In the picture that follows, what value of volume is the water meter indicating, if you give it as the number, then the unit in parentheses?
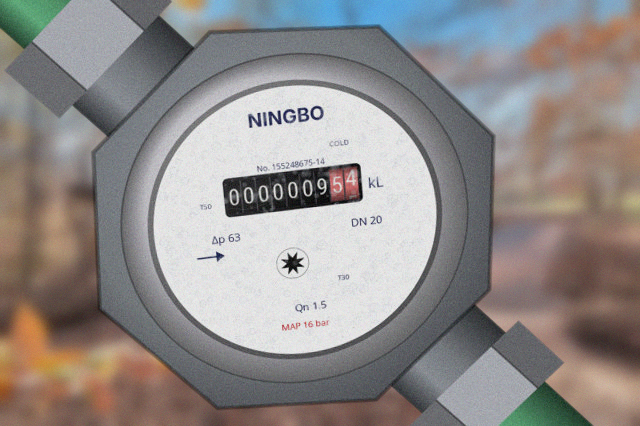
9.54 (kL)
